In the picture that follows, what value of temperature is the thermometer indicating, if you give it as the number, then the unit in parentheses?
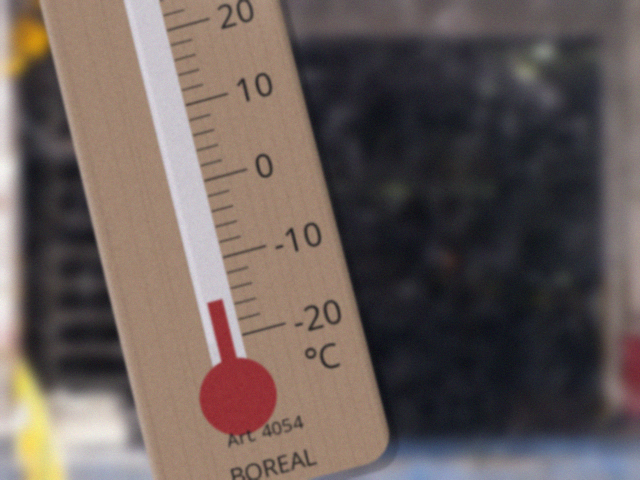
-15 (°C)
